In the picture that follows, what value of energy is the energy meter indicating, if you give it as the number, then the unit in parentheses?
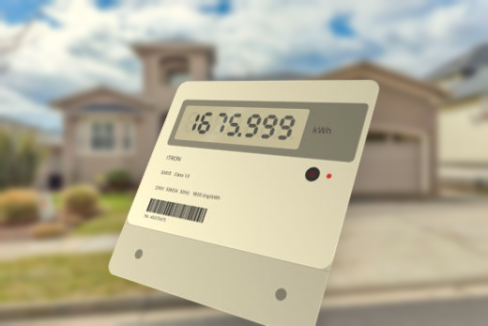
1675.999 (kWh)
